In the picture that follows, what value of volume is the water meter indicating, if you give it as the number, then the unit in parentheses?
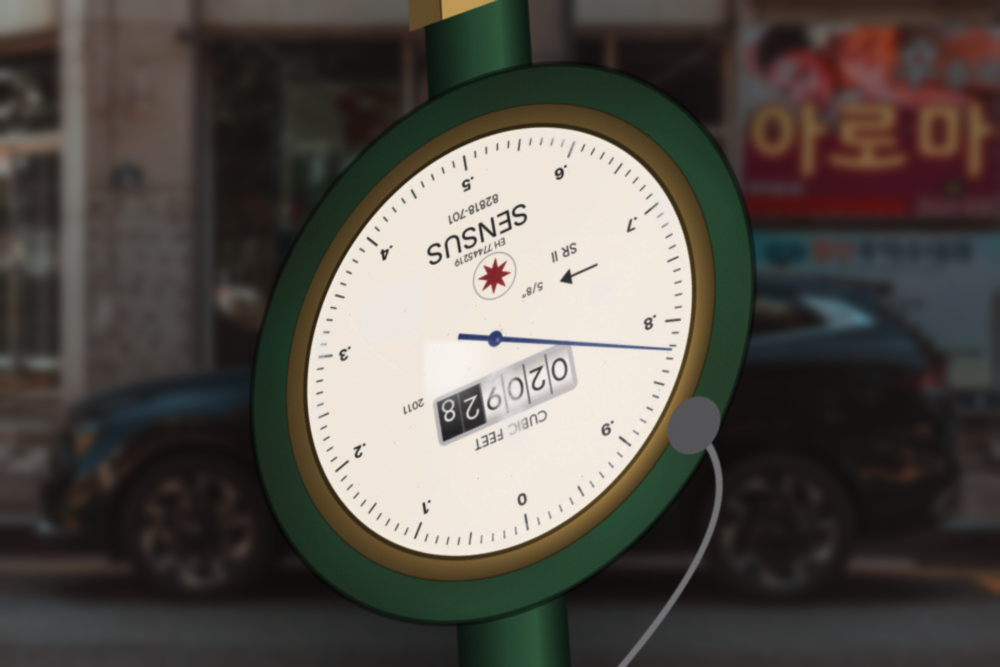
20927.82 (ft³)
